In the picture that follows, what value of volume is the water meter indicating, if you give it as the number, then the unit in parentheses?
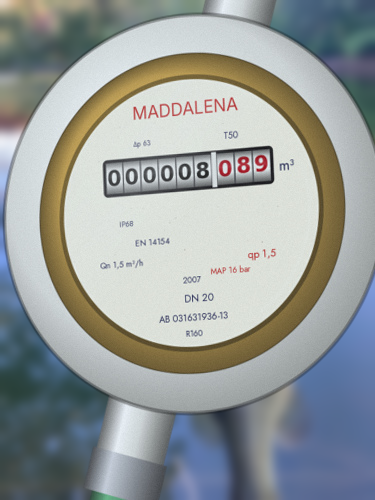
8.089 (m³)
